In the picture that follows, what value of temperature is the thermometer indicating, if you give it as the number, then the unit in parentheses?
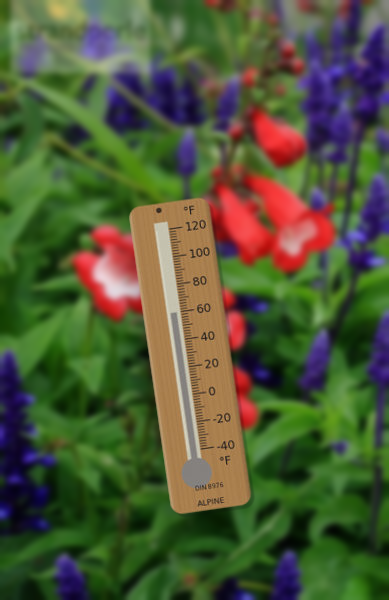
60 (°F)
